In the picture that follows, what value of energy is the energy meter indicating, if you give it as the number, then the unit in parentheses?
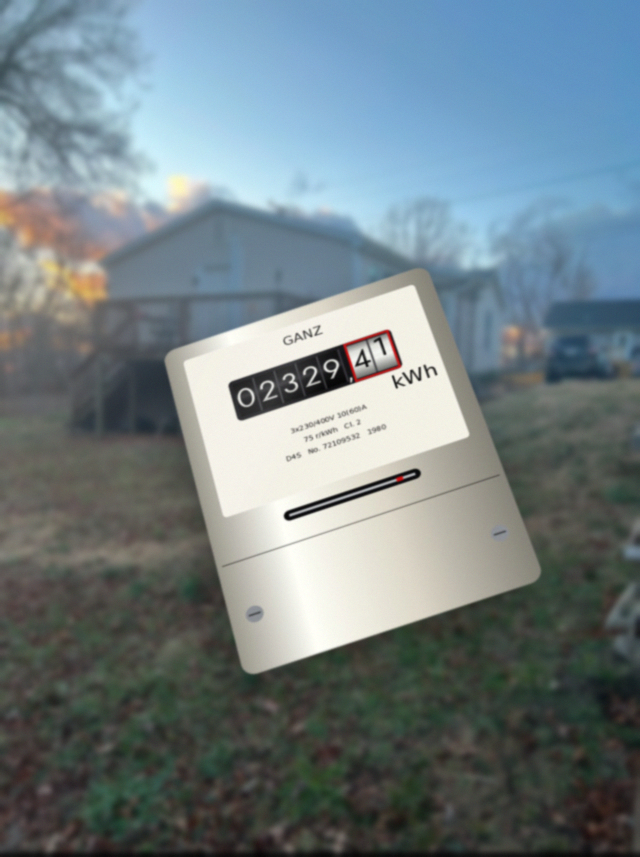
2329.41 (kWh)
